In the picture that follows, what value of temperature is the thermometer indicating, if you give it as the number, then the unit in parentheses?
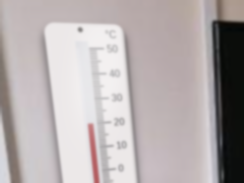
20 (°C)
